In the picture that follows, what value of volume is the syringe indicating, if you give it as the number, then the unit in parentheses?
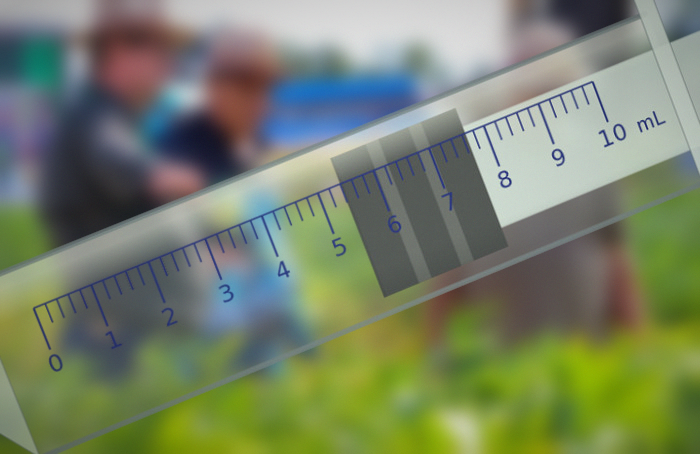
5.4 (mL)
